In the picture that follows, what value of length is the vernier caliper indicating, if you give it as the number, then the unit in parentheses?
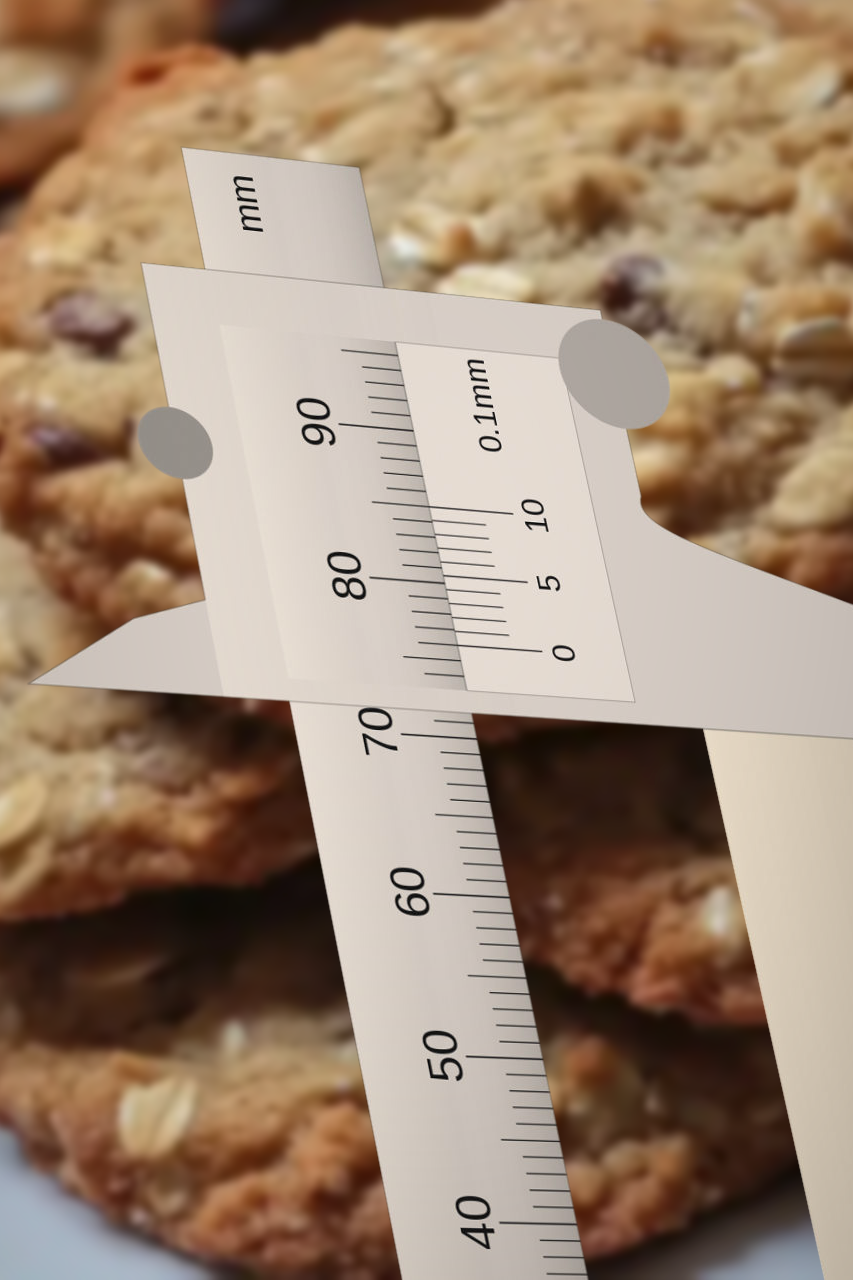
76.0 (mm)
